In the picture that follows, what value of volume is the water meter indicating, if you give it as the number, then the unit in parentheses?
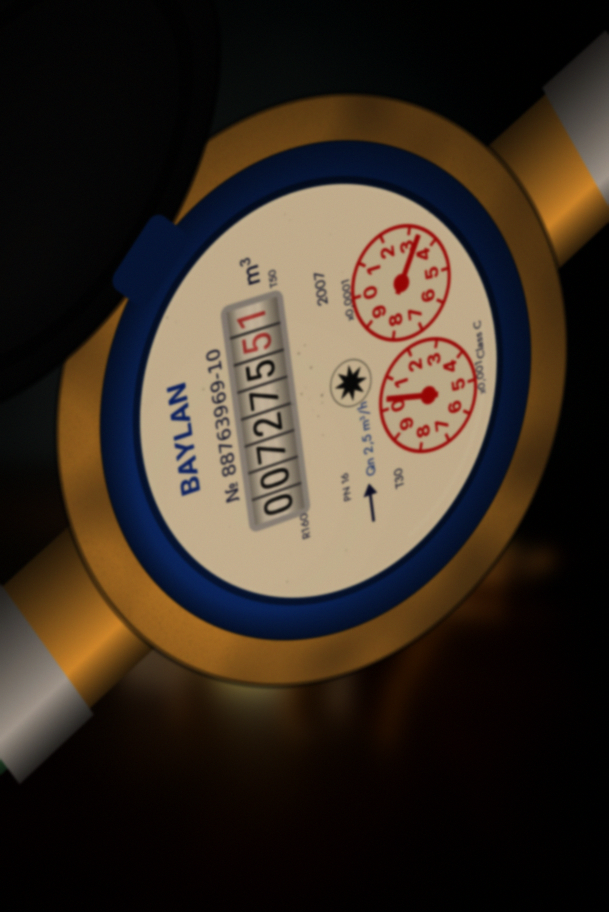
7275.5103 (m³)
